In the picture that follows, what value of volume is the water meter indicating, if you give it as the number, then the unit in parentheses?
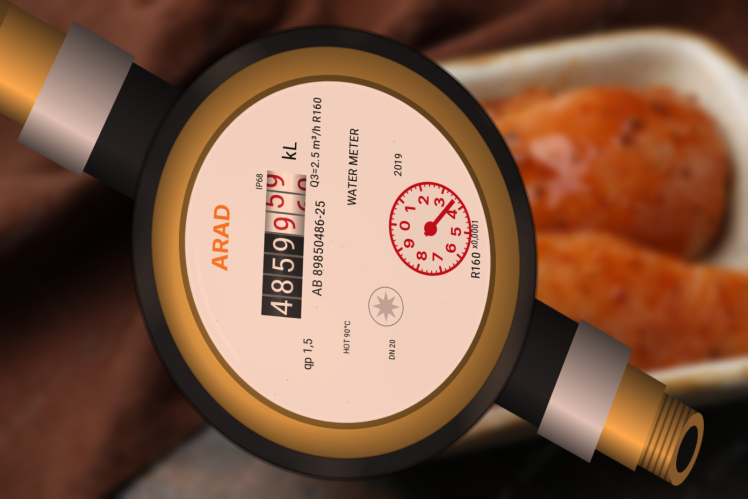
4859.9593 (kL)
